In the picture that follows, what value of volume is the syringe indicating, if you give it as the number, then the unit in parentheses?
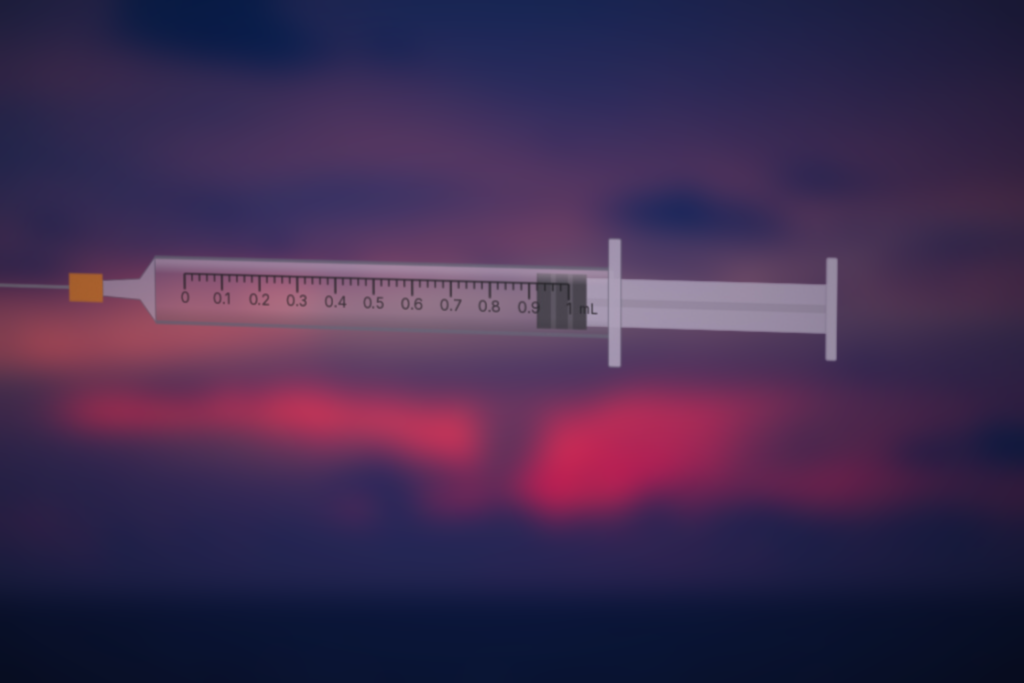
0.92 (mL)
